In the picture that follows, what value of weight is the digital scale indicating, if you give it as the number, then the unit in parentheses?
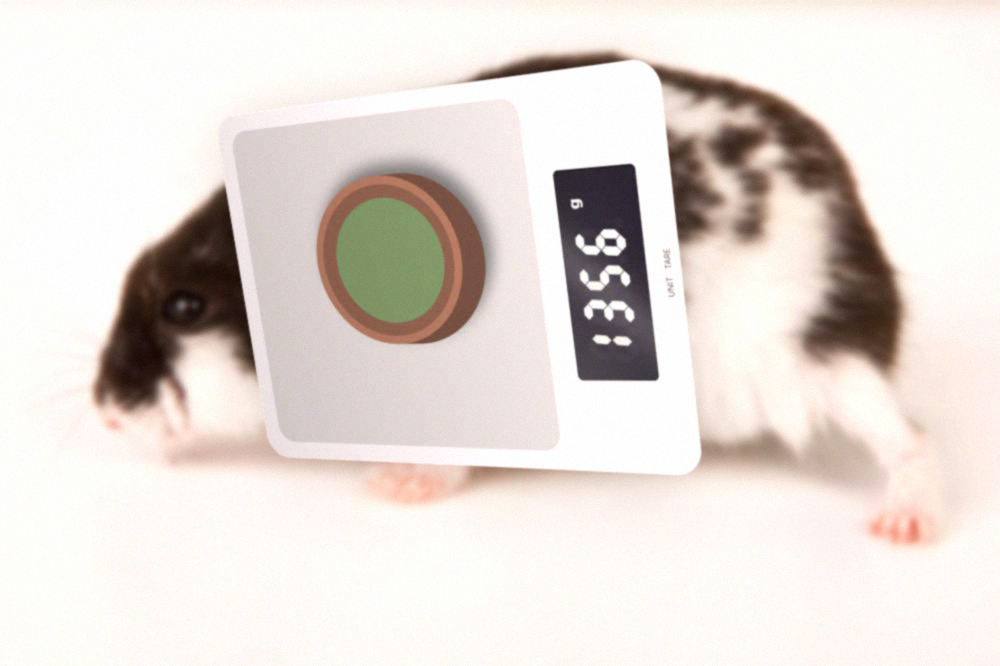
1356 (g)
